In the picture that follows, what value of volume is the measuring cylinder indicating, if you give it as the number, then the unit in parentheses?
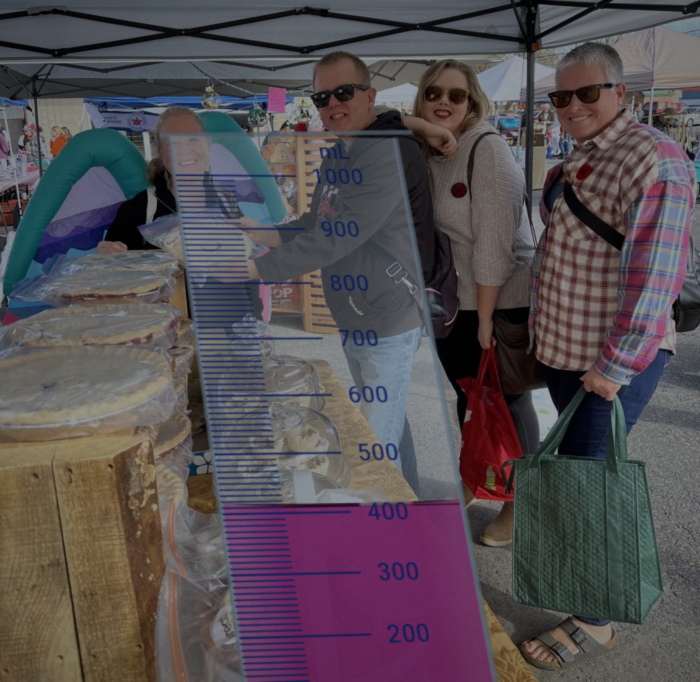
410 (mL)
